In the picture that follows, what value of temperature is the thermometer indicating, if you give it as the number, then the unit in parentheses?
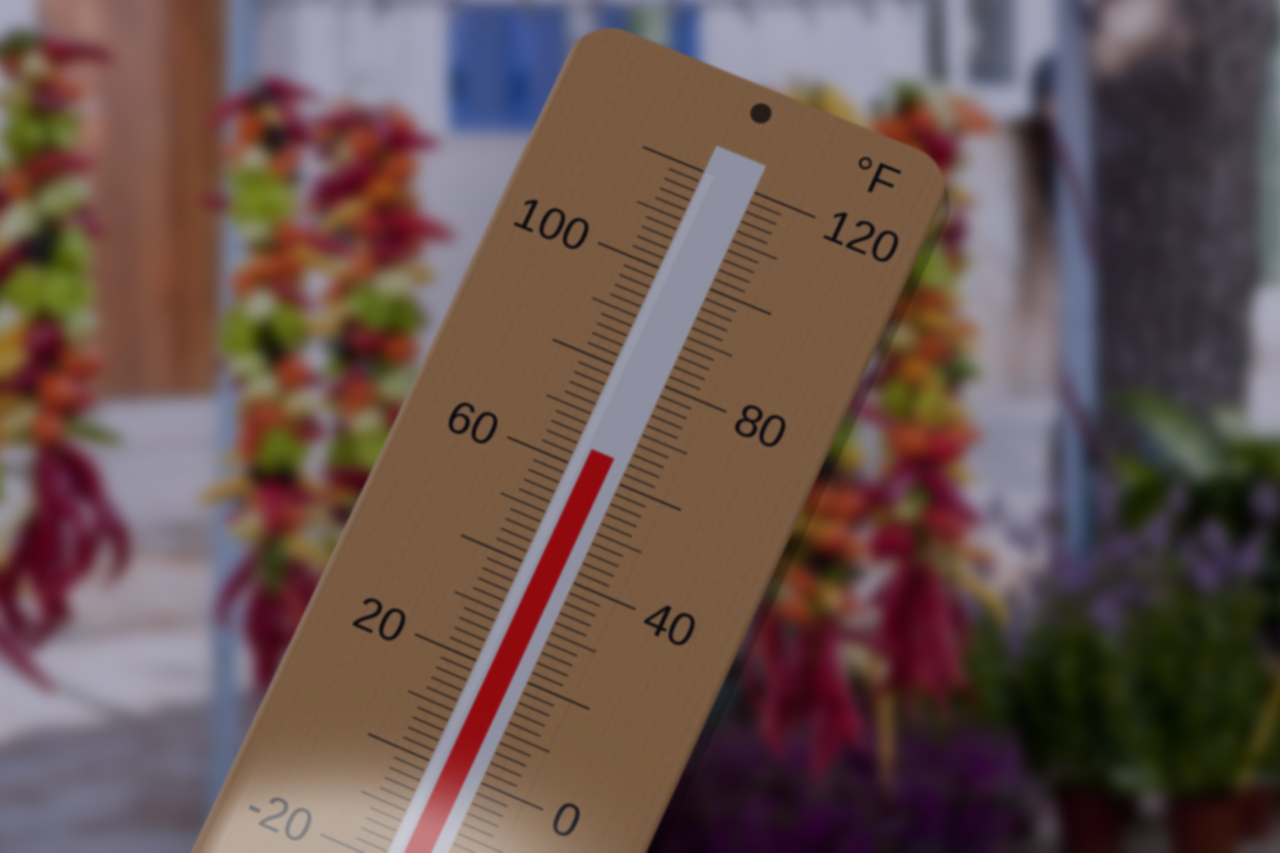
64 (°F)
